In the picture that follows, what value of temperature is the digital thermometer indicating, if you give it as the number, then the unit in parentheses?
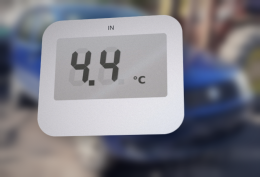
4.4 (°C)
